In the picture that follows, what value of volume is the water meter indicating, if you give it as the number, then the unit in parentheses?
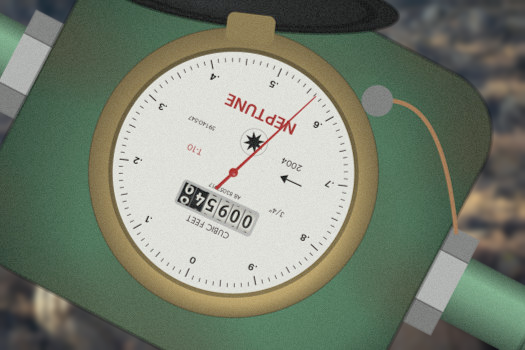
9548.56 (ft³)
